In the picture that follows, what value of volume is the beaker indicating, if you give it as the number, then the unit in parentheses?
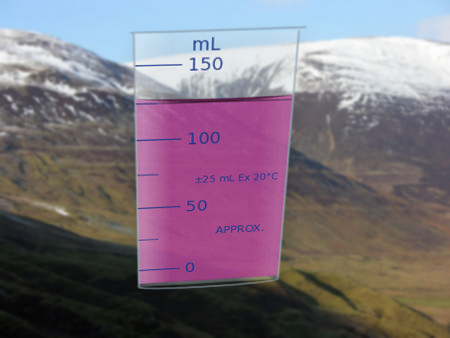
125 (mL)
